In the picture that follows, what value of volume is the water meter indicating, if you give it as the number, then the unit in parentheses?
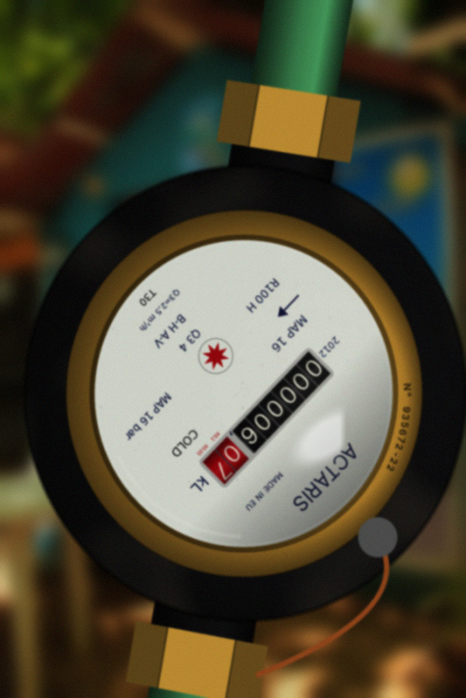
6.07 (kL)
